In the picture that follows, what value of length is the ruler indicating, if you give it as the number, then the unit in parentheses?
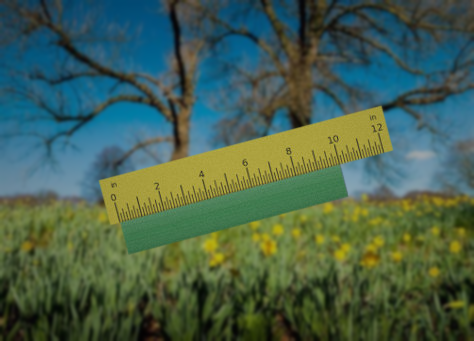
10 (in)
